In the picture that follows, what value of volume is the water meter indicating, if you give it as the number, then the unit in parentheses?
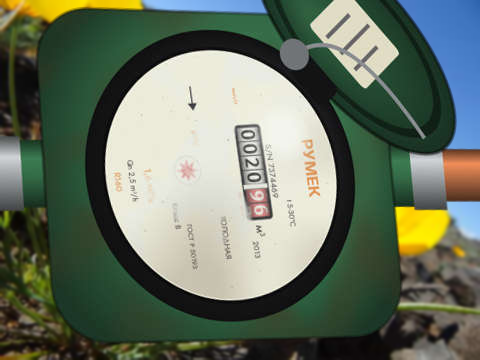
20.96 (m³)
